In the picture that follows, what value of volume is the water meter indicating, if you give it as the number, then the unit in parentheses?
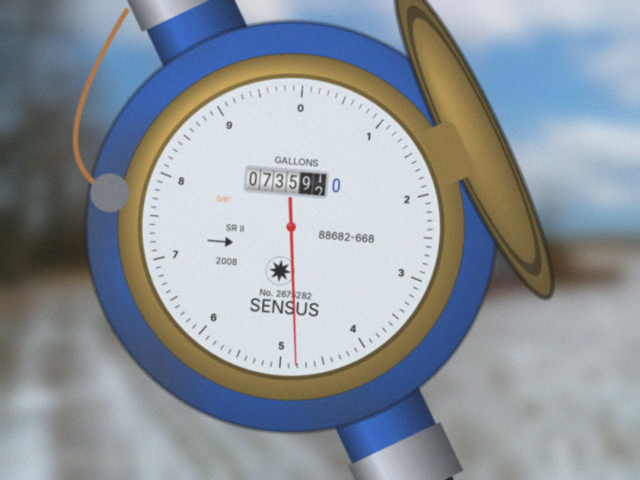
735914.8 (gal)
